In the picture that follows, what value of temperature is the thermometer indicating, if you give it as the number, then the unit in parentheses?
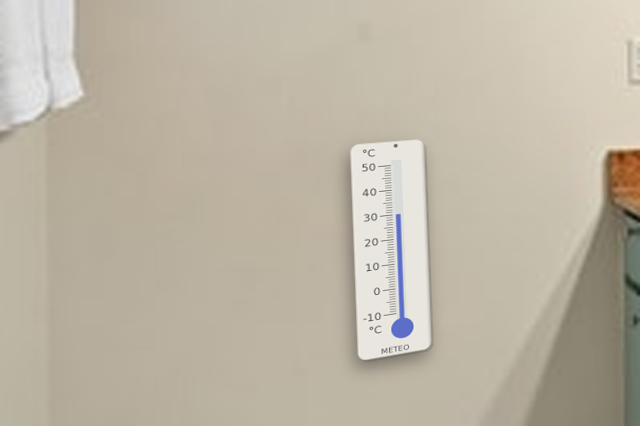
30 (°C)
